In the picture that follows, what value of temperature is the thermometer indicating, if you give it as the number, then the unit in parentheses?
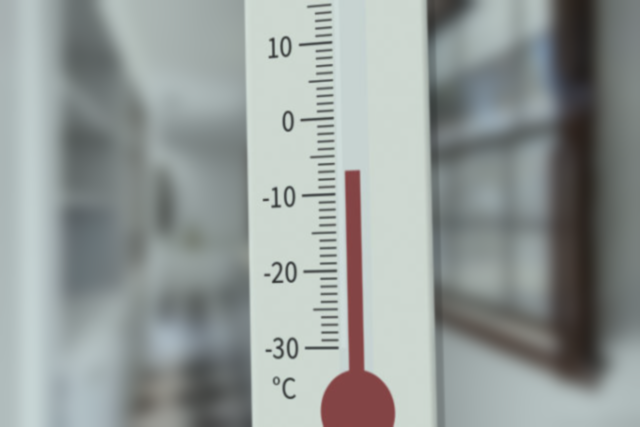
-7 (°C)
